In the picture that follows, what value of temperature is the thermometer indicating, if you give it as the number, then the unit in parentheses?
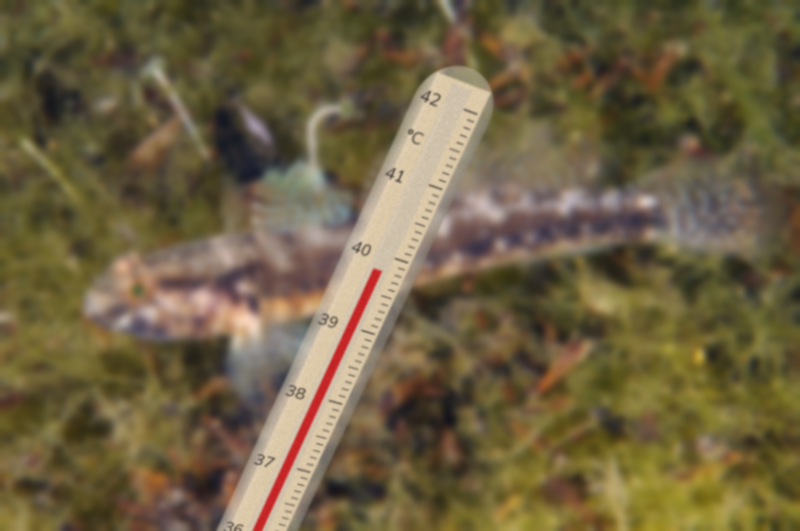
39.8 (°C)
